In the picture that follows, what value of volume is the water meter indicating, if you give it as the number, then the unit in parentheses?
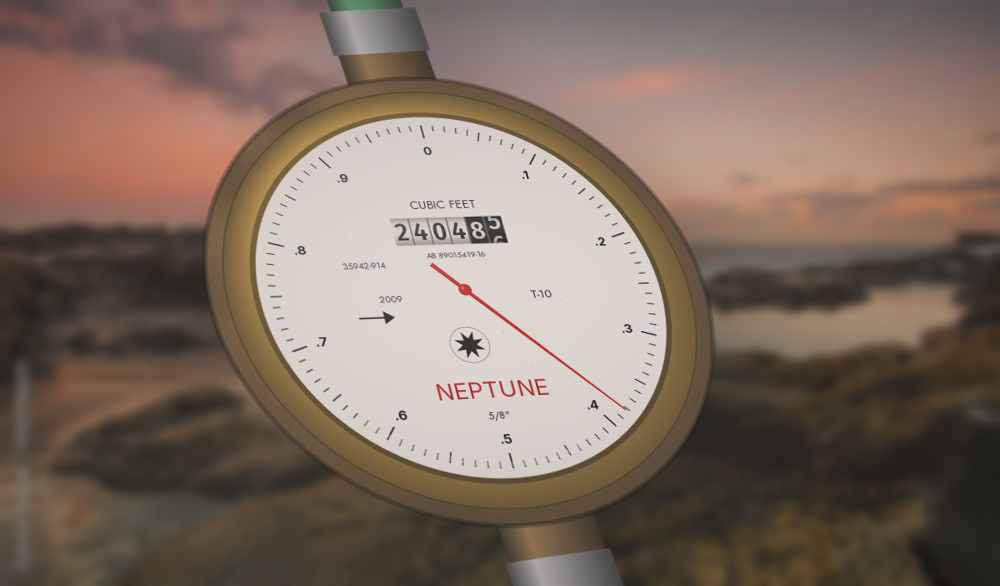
240485.38 (ft³)
